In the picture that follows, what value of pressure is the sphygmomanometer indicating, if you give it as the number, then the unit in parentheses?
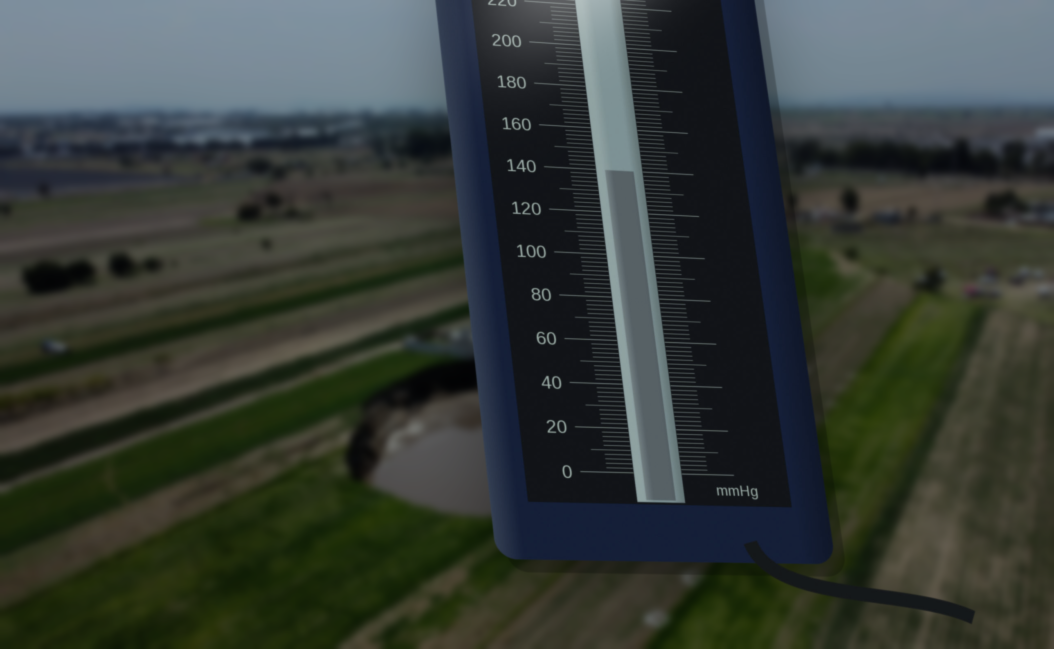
140 (mmHg)
